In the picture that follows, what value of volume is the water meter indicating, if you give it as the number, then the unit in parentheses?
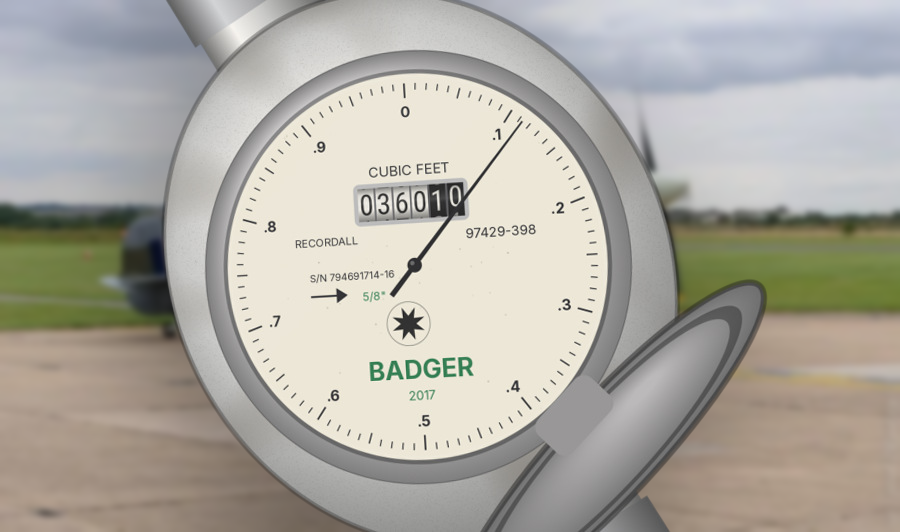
36010.11 (ft³)
